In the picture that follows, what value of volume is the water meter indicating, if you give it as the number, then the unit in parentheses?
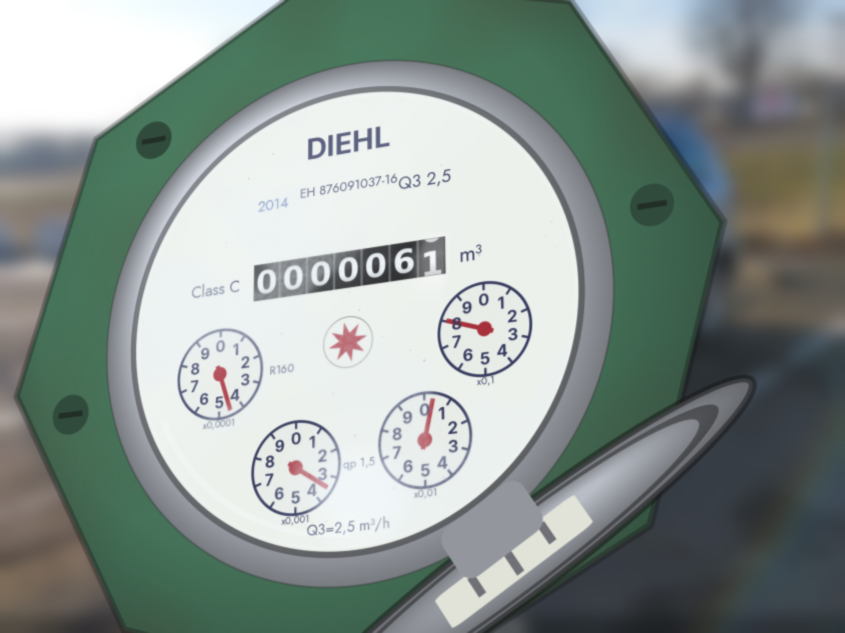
60.8034 (m³)
